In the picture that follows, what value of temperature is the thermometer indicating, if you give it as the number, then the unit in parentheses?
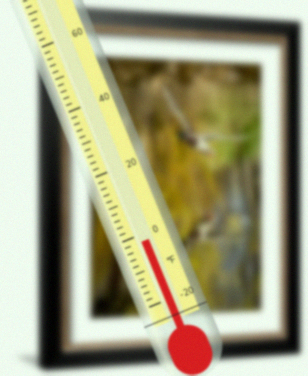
-2 (°F)
